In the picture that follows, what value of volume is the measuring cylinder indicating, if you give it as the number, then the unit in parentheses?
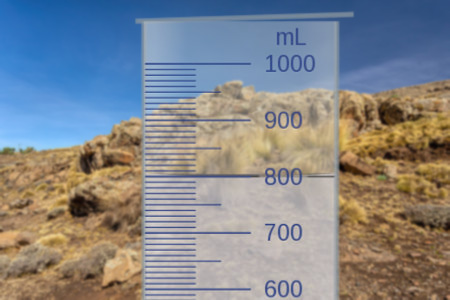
800 (mL)
